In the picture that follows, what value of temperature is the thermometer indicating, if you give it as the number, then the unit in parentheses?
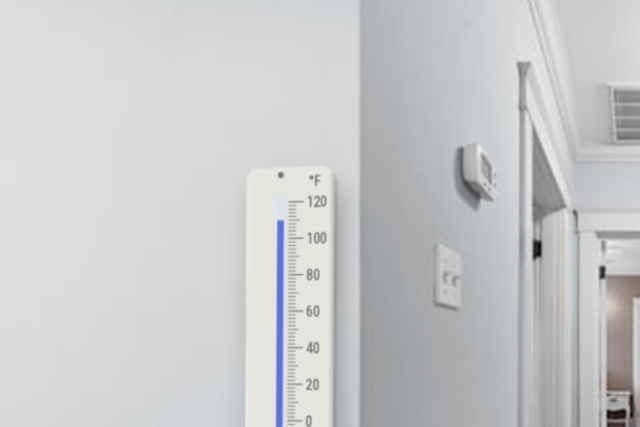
110 (°F)
